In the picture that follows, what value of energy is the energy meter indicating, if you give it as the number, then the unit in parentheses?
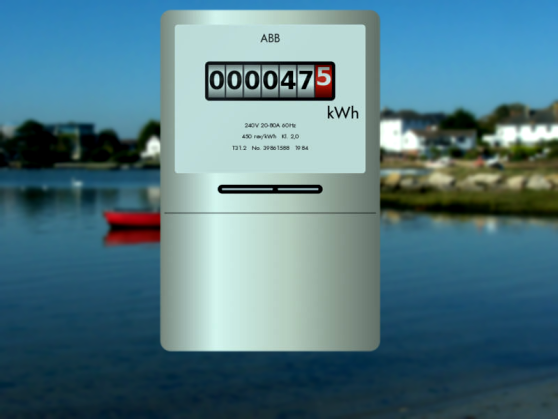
47.5 (kWh)
